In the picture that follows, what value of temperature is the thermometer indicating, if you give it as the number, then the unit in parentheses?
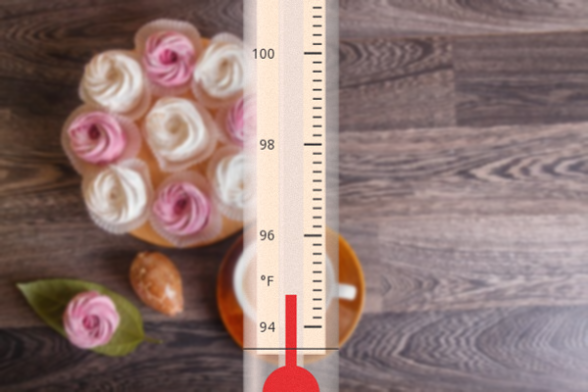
94.7 (°F)
